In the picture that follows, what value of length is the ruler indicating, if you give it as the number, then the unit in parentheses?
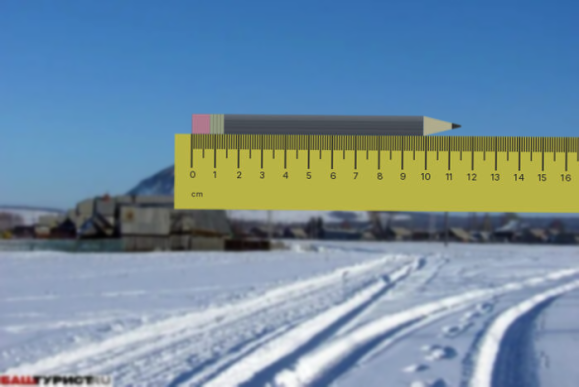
11.5 (cm)
